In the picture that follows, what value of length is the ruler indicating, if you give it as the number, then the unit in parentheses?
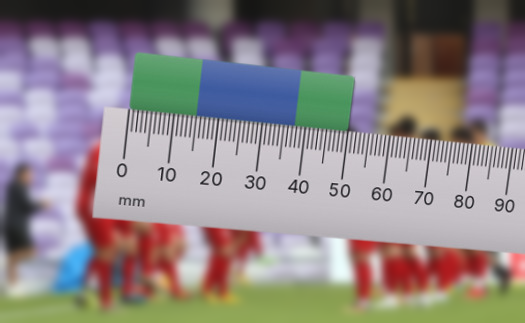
50 (mm)
